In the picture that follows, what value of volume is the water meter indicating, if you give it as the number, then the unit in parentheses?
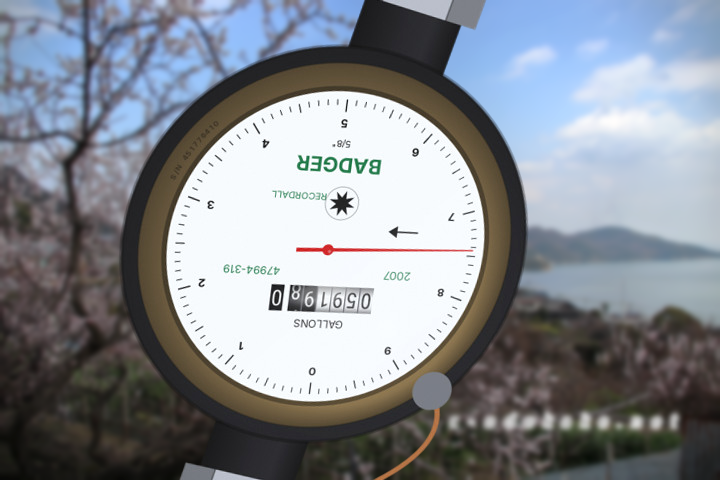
591977.4 (gal)
